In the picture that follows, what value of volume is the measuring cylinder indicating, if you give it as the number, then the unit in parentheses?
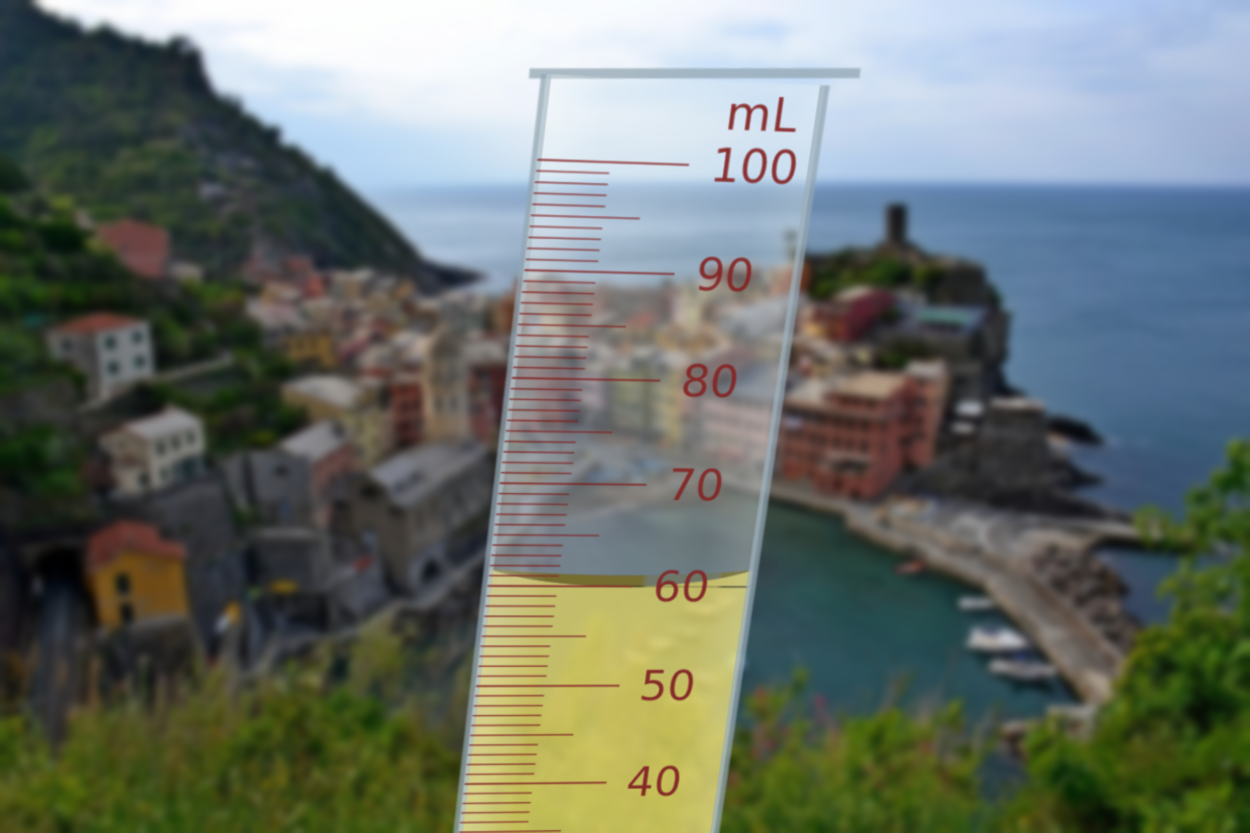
60 (mL)
